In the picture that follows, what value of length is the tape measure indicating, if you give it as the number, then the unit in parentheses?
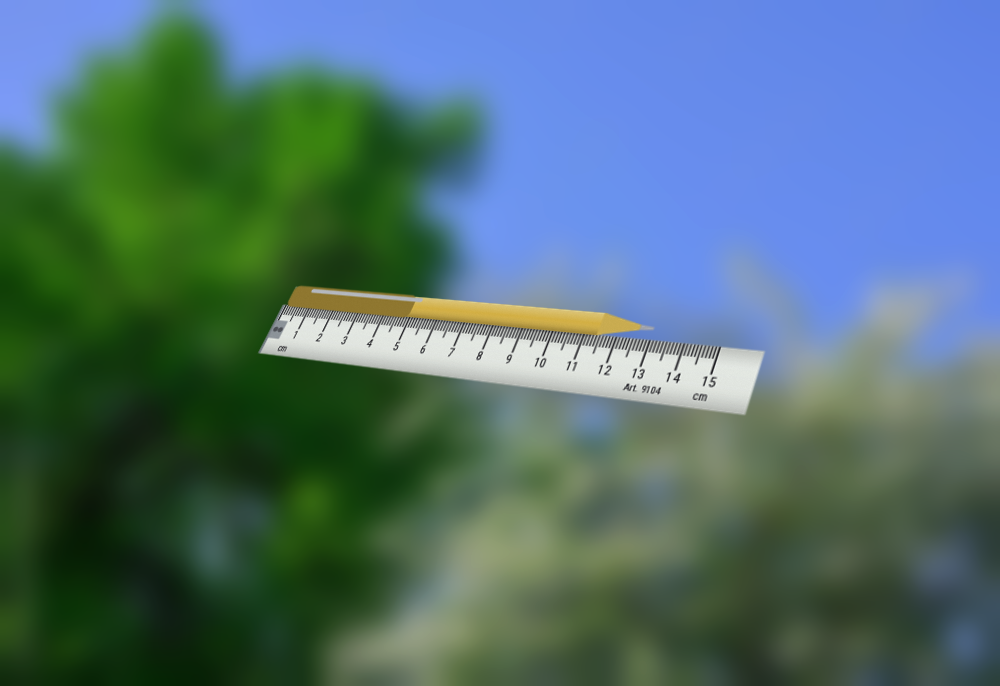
13 (cm)
